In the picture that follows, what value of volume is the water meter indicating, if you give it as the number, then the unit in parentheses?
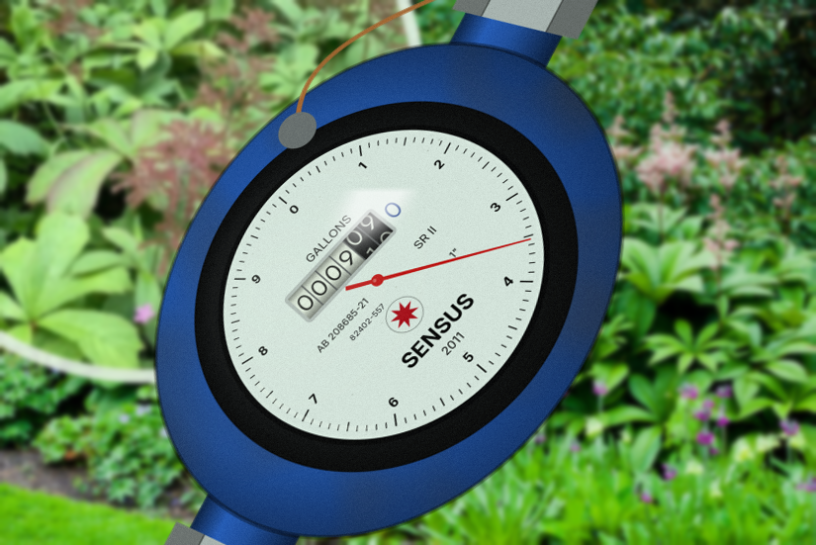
9093.5 (gal)
